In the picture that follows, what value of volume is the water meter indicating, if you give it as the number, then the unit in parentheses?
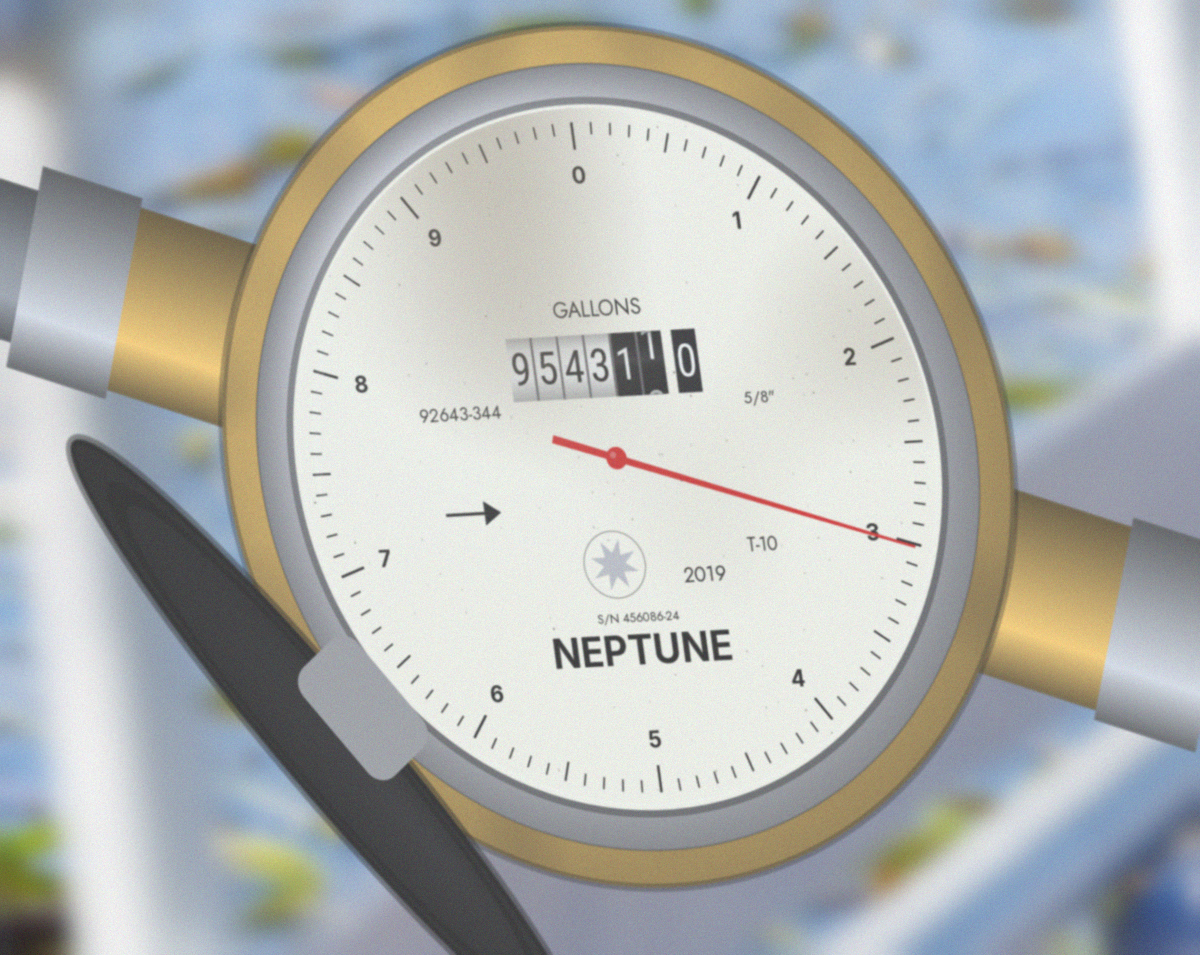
9543113.0 (gal)
